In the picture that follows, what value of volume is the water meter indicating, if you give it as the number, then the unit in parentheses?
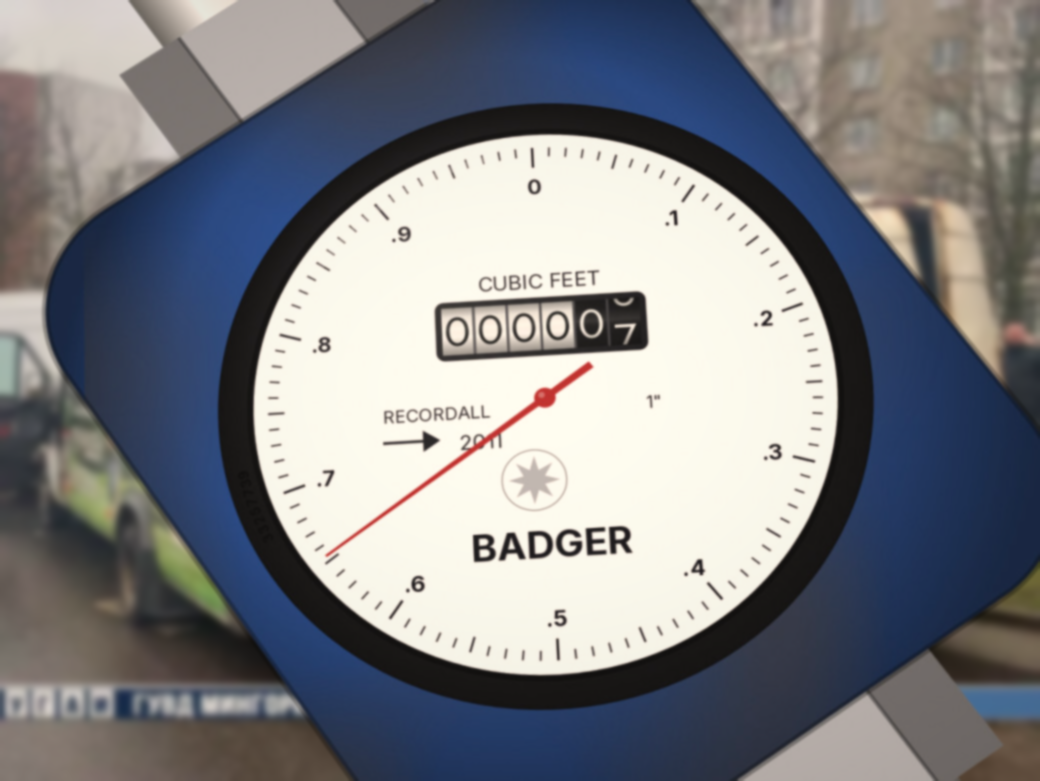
6.65 (ft³)
